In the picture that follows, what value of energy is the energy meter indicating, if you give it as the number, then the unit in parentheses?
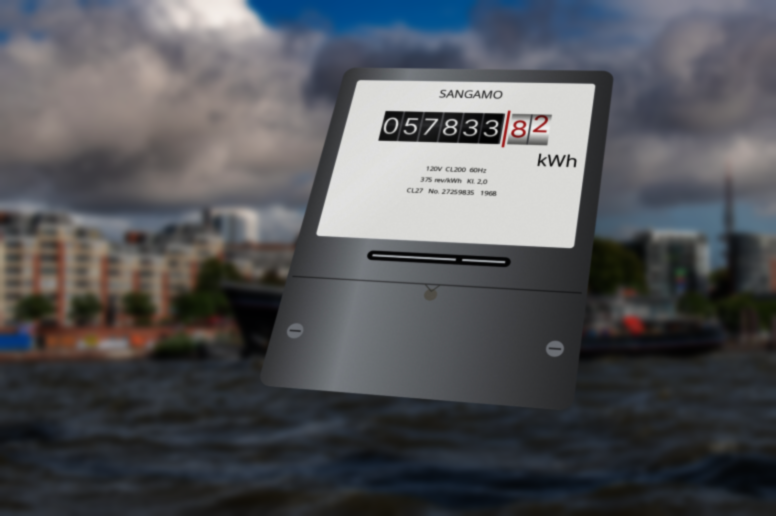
57833.82 (kWh)
